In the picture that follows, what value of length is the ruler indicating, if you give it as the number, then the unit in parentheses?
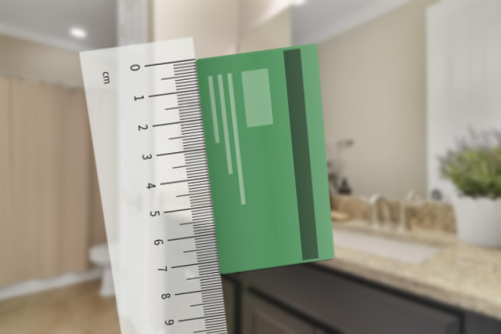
7.5 (cm)
